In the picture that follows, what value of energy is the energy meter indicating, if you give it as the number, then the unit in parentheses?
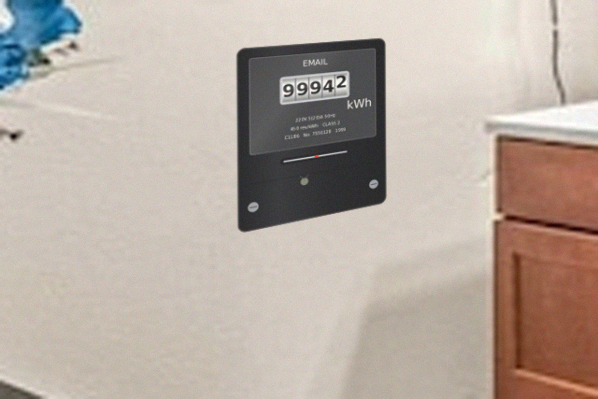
99942 (kWh)
